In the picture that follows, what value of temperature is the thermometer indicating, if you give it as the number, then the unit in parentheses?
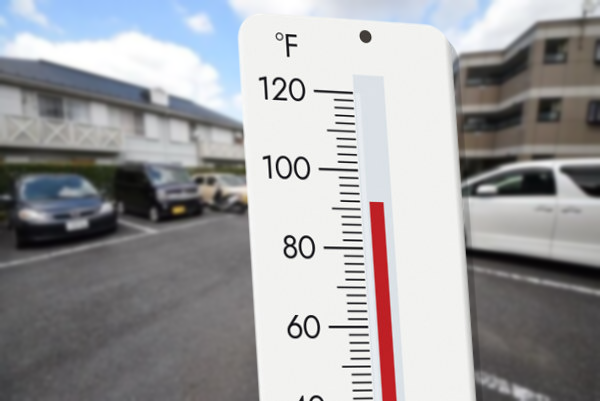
92 (°F)
